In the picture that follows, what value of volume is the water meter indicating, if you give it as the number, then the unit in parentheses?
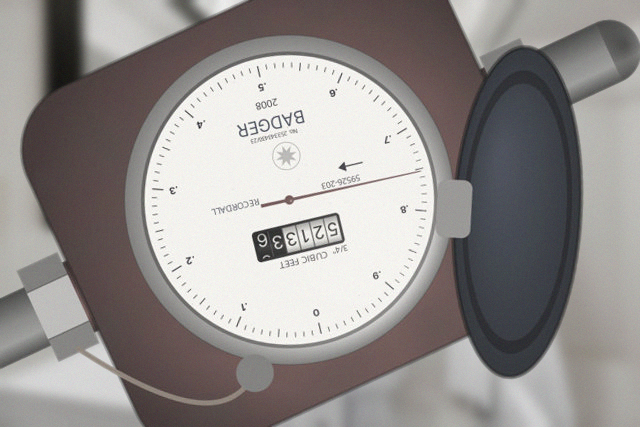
521335.75 (ft³)
